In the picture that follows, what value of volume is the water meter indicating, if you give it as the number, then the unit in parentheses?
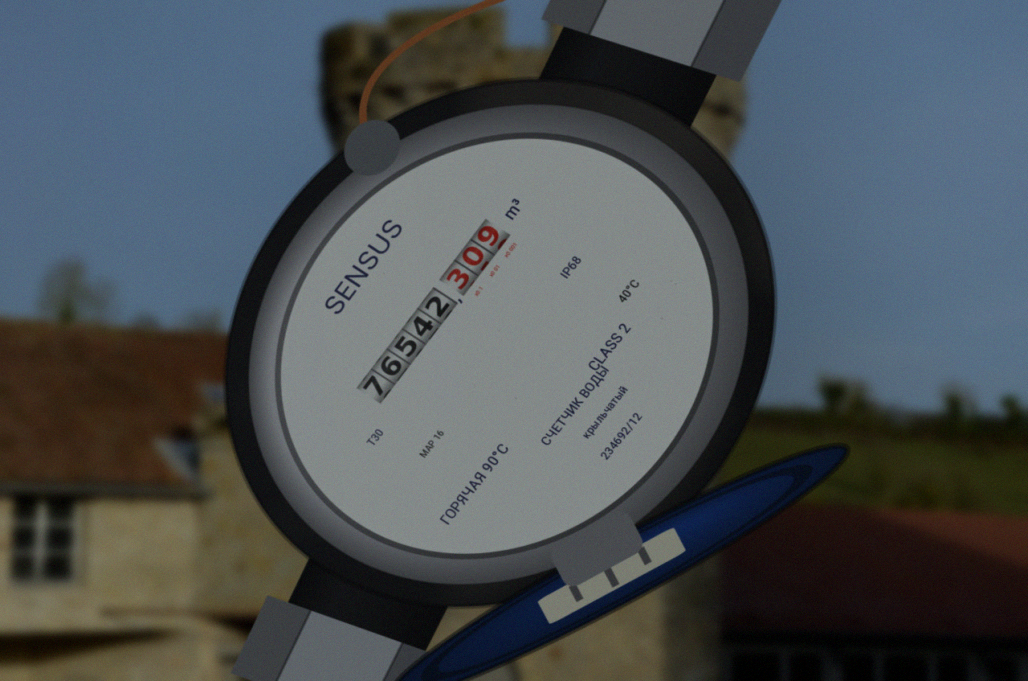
76542.309 (m³)
